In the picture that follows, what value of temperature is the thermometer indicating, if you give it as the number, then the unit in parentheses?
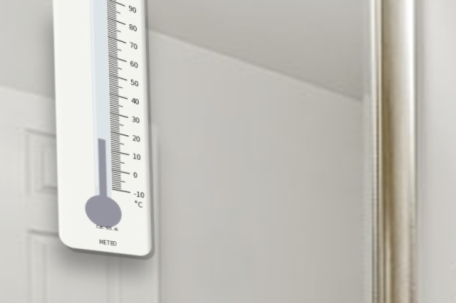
15 (°C)
